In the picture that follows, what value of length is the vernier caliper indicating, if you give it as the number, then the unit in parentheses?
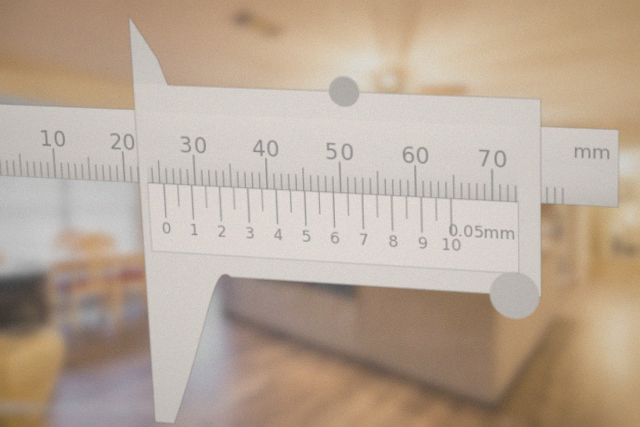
25.6 (mm)
